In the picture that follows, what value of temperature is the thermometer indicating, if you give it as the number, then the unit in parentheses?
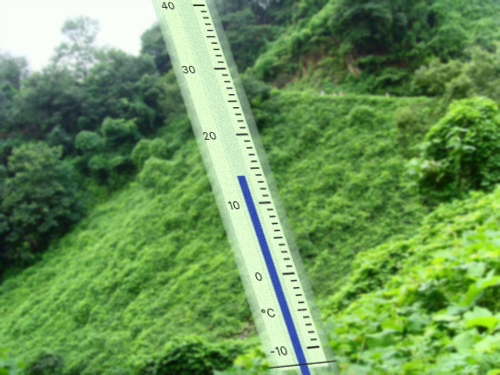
14 (°C)
